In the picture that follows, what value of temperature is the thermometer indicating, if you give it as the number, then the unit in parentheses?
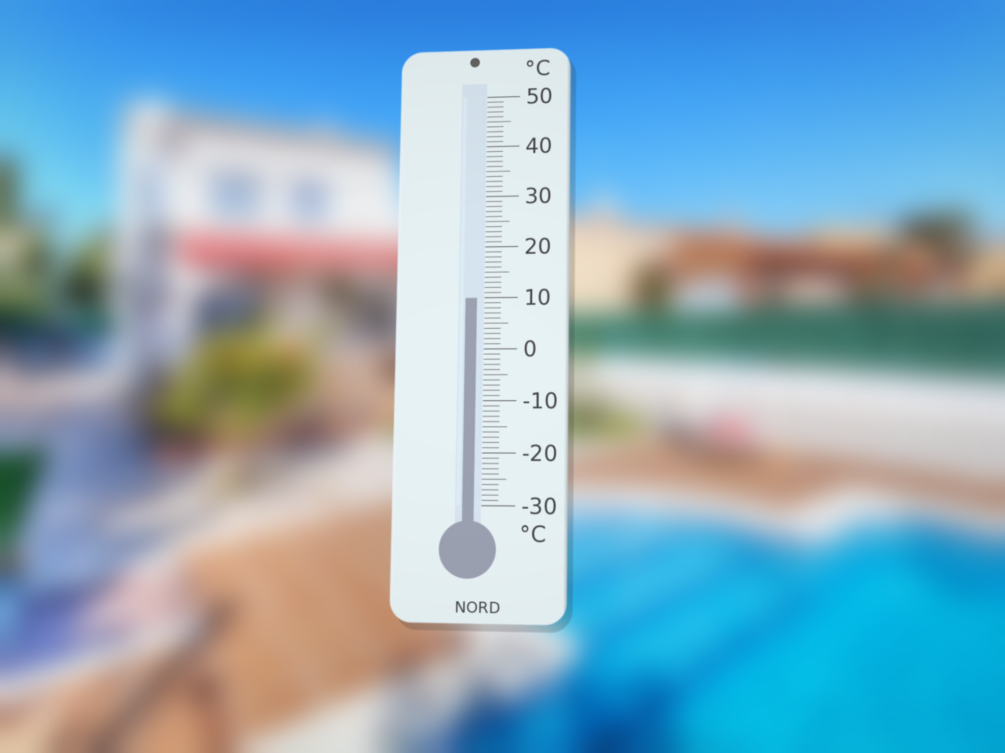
10 (°C)
